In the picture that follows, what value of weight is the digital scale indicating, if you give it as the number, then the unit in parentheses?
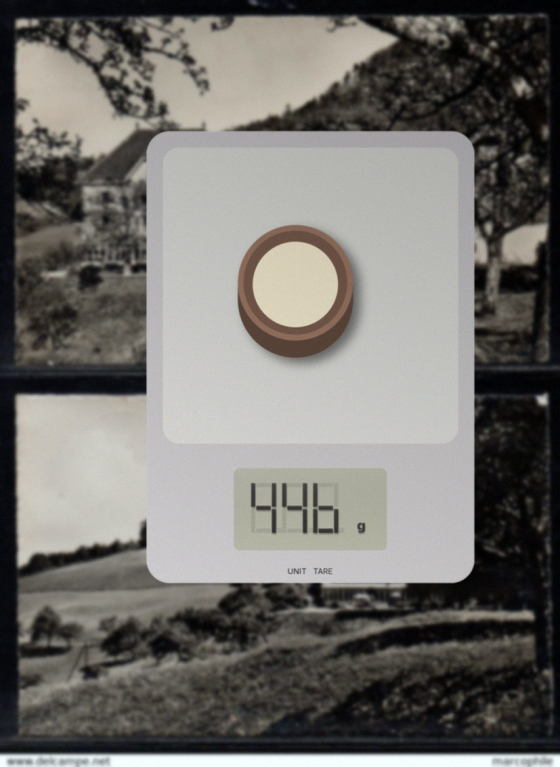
446 (g)
